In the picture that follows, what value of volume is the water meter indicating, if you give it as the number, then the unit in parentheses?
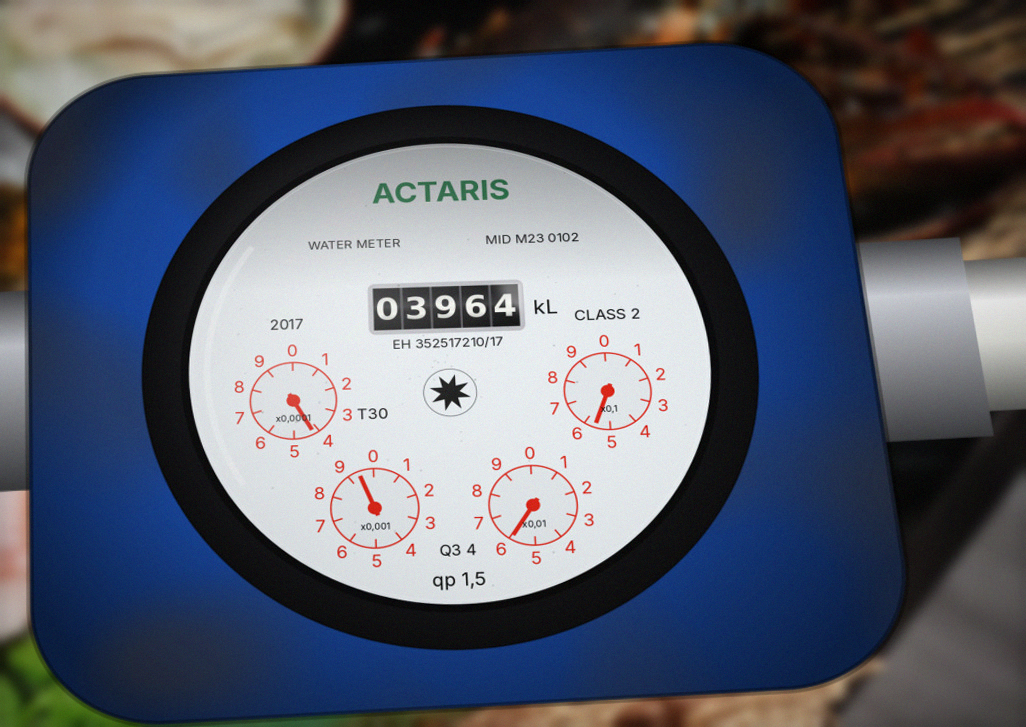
3964.5594 (kL)
